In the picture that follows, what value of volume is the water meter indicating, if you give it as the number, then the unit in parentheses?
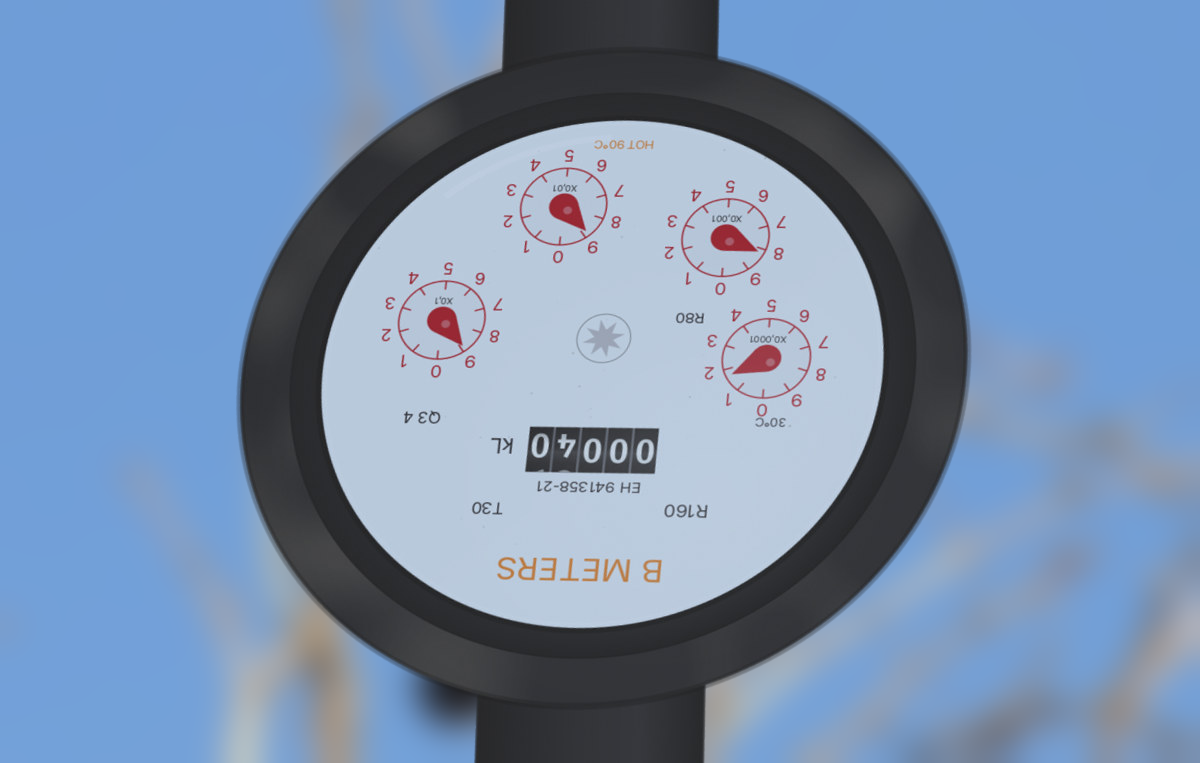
39.8881 (kL)
